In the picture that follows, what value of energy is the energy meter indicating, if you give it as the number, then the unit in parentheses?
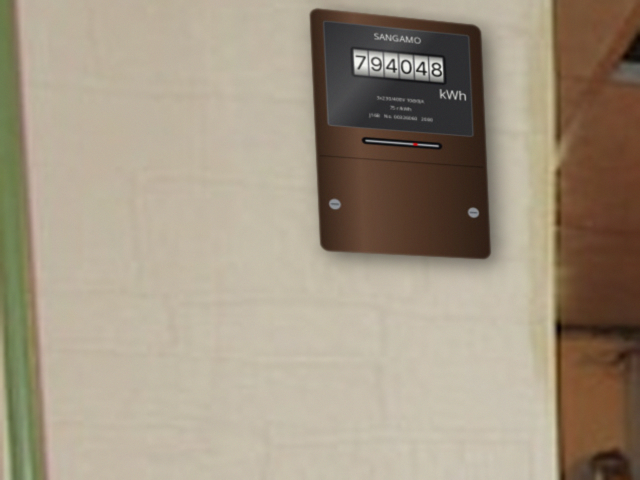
794048 (kWh)
